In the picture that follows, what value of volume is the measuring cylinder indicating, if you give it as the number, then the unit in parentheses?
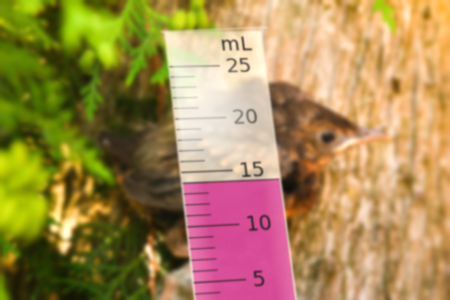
14 (mL)
